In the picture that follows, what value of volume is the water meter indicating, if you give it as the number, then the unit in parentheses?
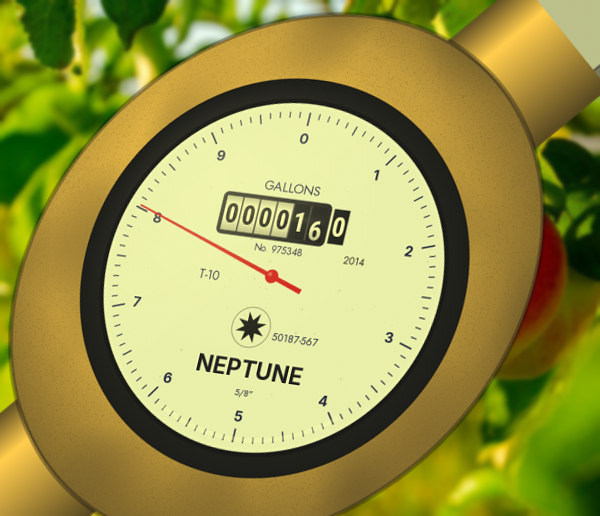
158.0 (gal)
